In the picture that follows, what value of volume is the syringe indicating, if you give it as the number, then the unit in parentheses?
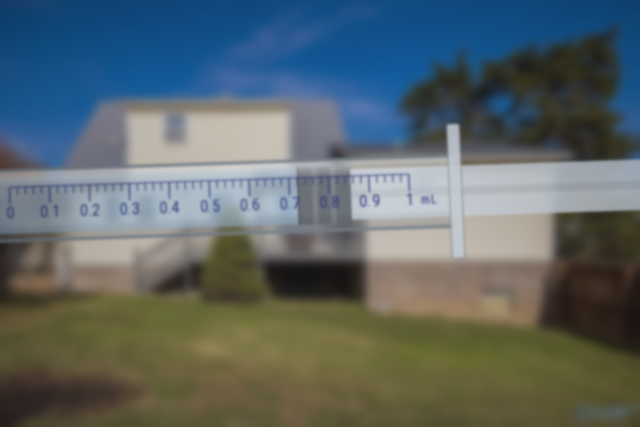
0.72 (mL)
